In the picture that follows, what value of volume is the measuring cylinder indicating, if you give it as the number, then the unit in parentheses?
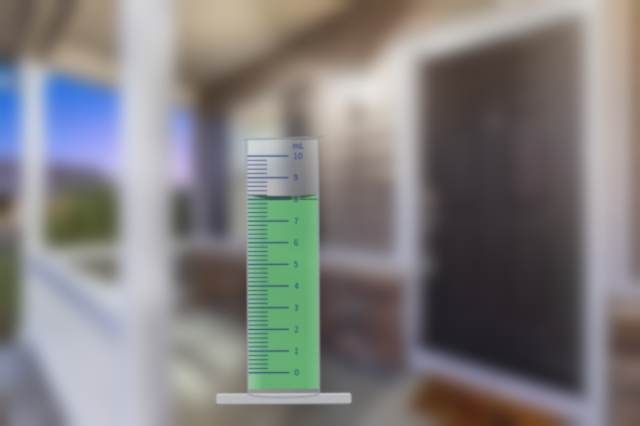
8 (mL)
